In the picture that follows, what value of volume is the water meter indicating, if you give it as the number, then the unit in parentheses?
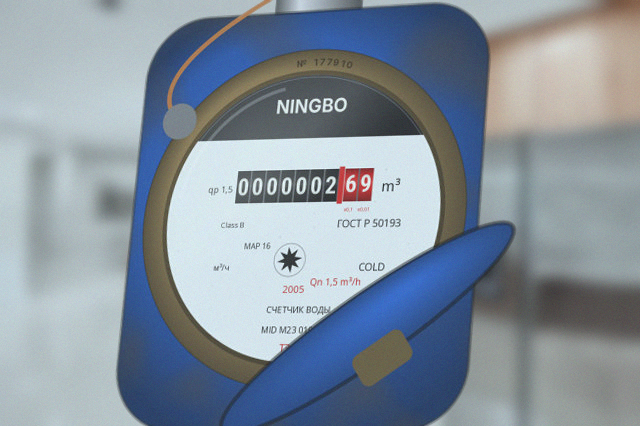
2.69 (m³)
